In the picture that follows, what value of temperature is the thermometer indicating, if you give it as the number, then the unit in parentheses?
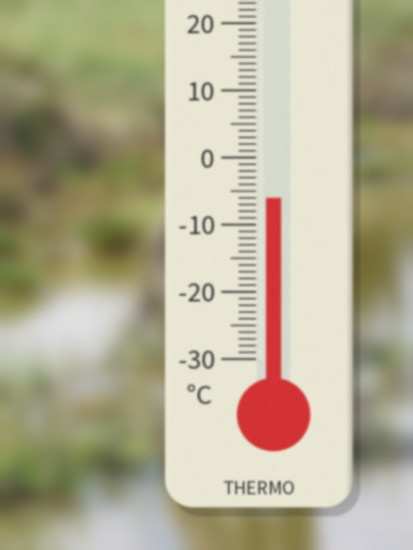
-6 (°C)
